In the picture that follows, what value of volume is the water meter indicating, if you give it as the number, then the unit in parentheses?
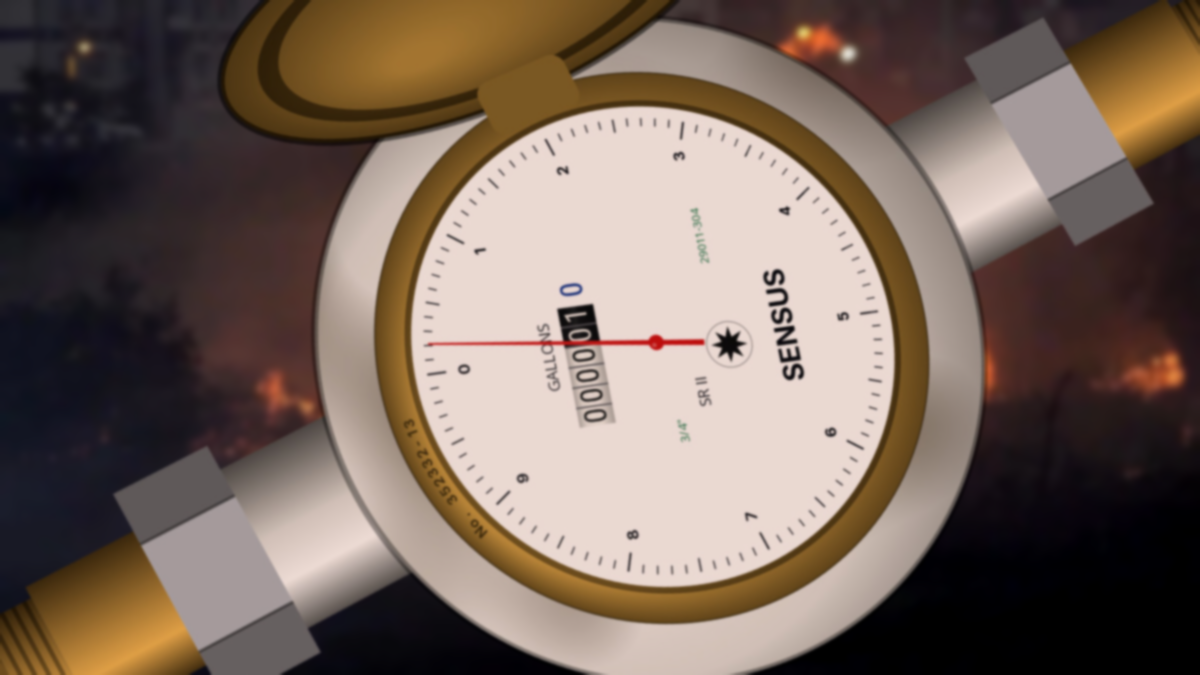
10.2 (gal)
